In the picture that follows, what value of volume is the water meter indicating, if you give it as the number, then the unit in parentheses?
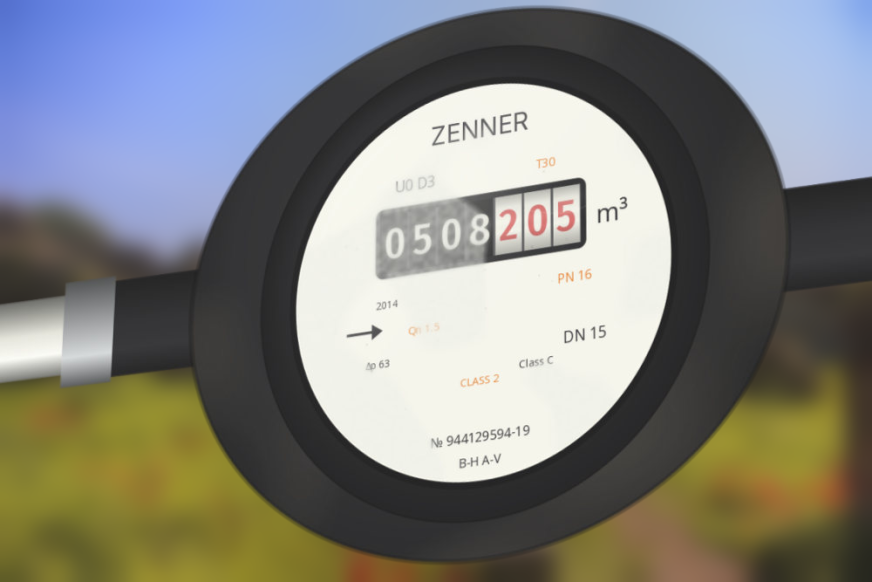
508.205 (m³)
